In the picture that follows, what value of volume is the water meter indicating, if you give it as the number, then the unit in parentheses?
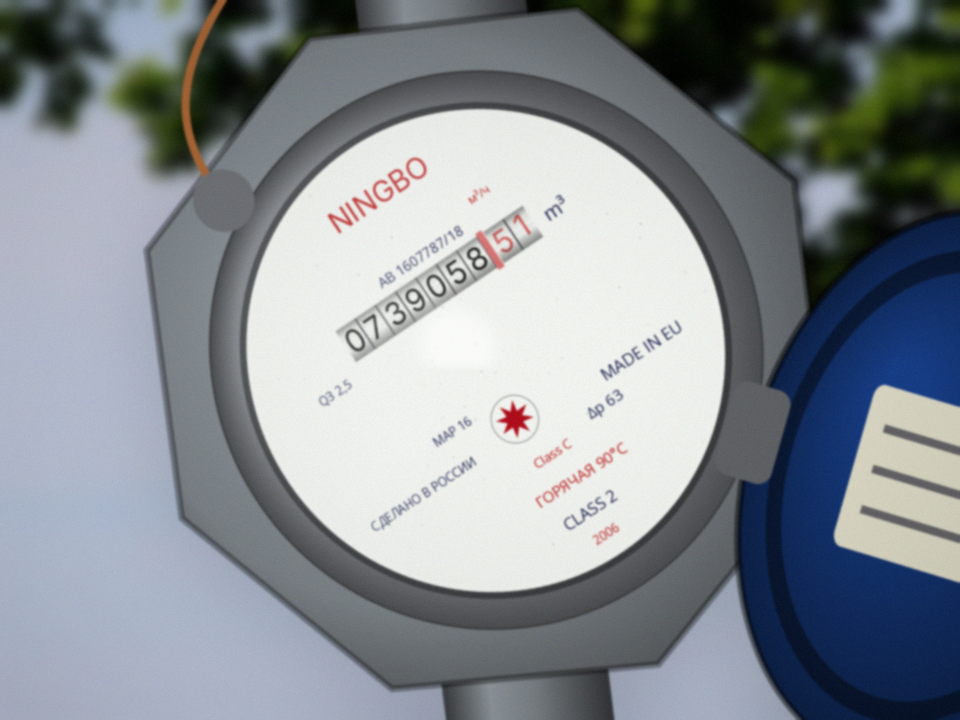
739058.51 (m³)
